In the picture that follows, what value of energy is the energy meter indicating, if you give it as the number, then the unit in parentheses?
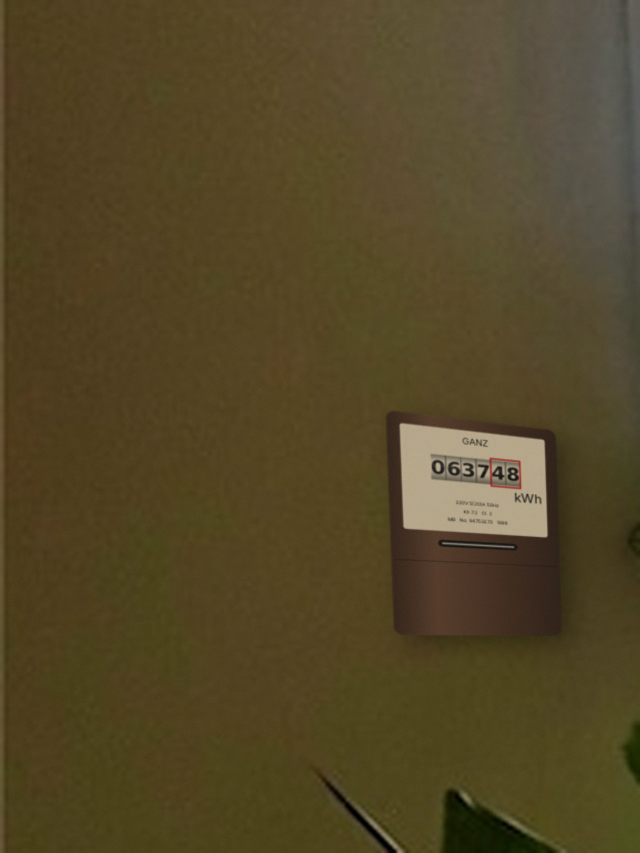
637.48 (kWh)
